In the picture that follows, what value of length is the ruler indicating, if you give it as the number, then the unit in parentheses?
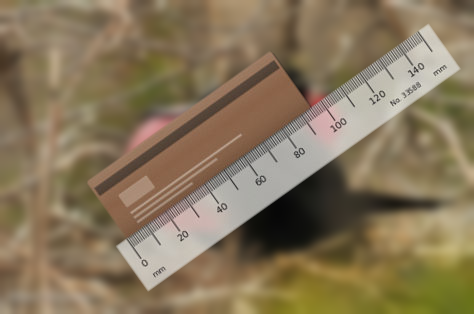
95 (mm)
